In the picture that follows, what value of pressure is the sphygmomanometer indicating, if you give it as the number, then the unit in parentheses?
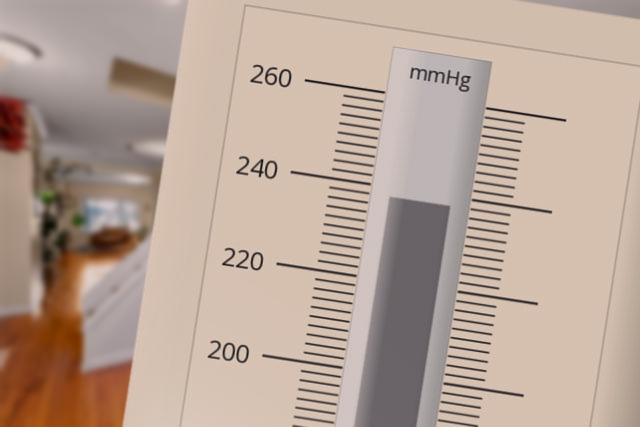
238 (mmHg)
